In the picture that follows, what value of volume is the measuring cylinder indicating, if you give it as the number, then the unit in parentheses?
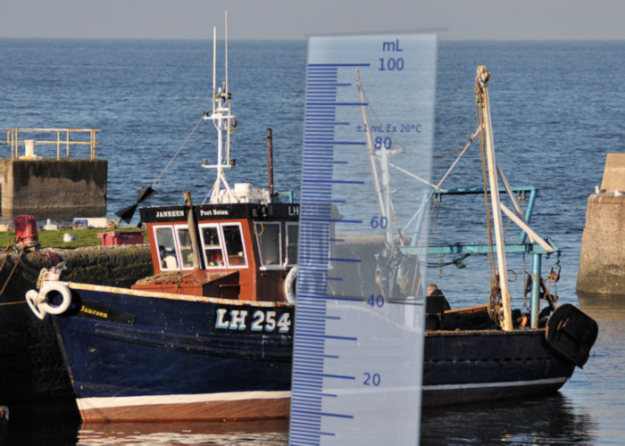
40 (mL)
